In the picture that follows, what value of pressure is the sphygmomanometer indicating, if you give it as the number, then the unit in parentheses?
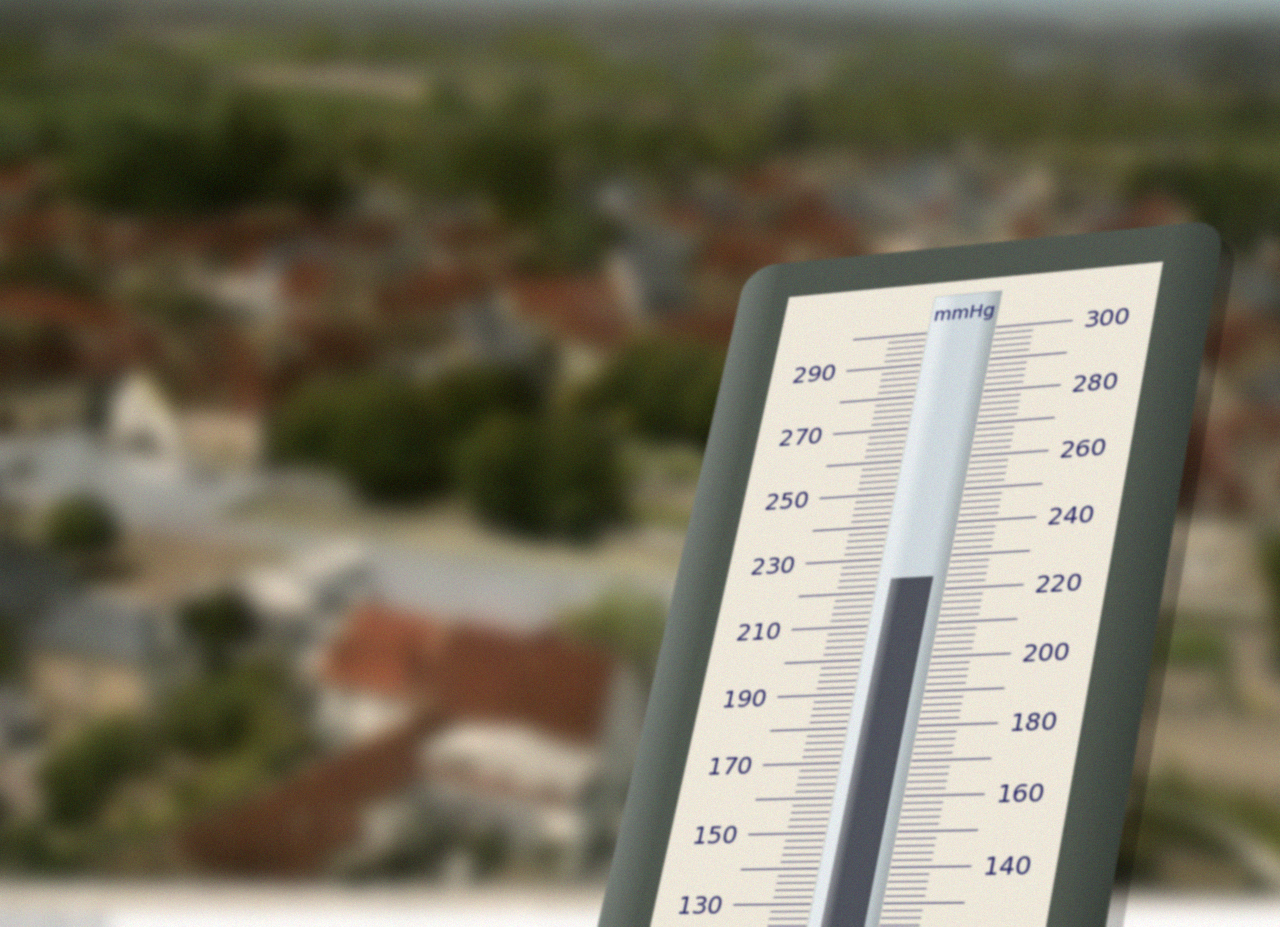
224 (mmHg)
